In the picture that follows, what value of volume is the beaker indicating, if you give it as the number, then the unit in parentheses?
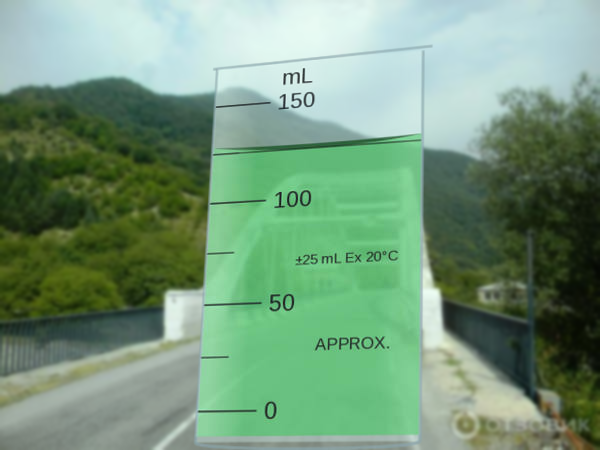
125 (mL)
